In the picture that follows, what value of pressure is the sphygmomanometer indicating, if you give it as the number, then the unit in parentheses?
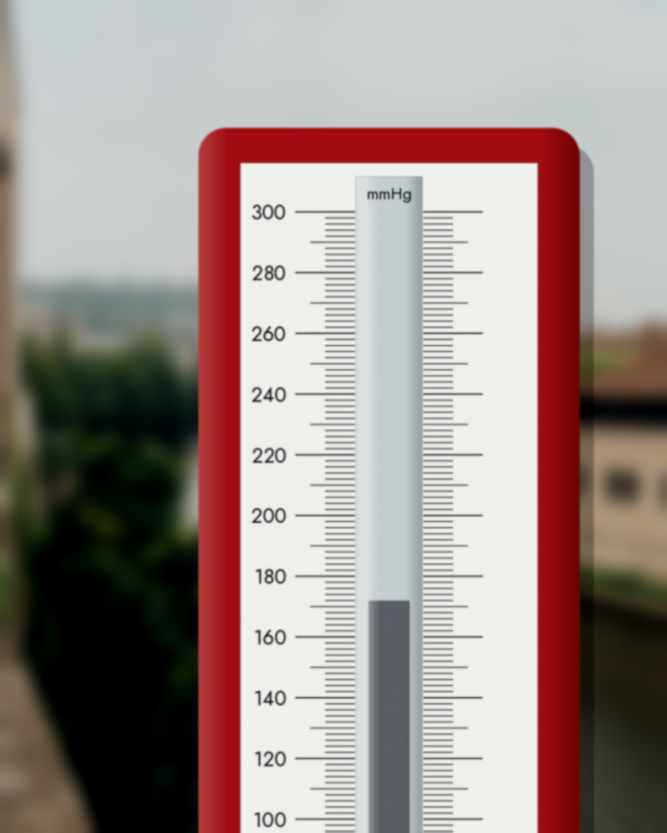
172 (mmHg)
